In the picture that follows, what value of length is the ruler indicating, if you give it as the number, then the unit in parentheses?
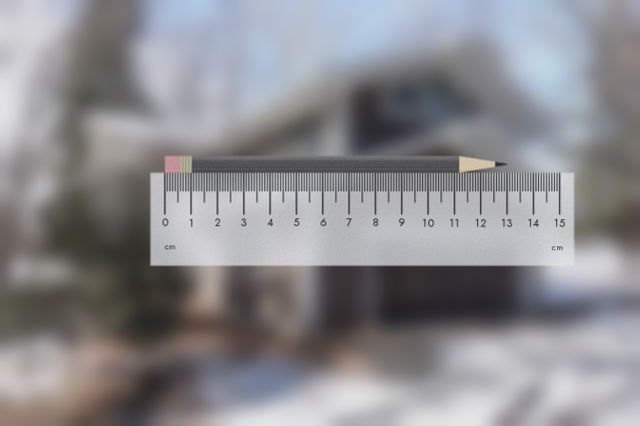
13 (cm)
